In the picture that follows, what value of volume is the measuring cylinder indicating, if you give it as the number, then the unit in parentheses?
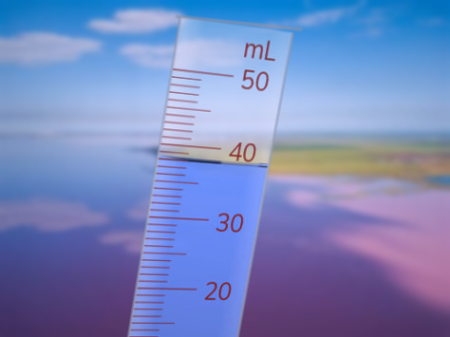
38 (mL)
